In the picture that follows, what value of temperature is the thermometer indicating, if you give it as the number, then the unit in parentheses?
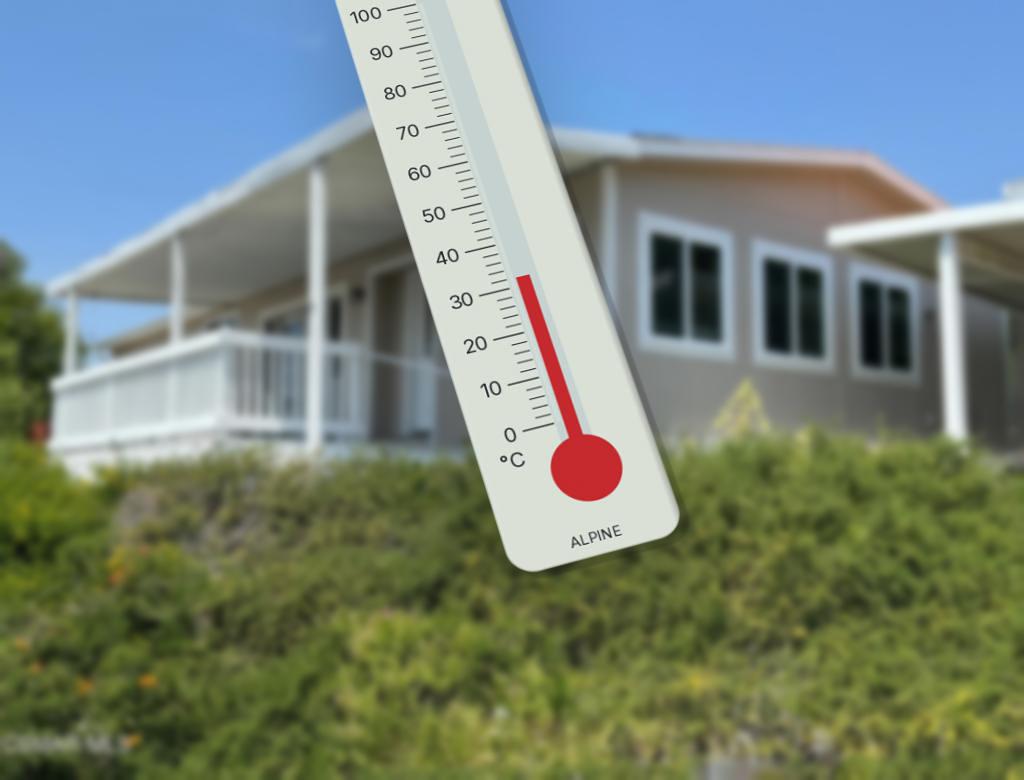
32 (°C)
